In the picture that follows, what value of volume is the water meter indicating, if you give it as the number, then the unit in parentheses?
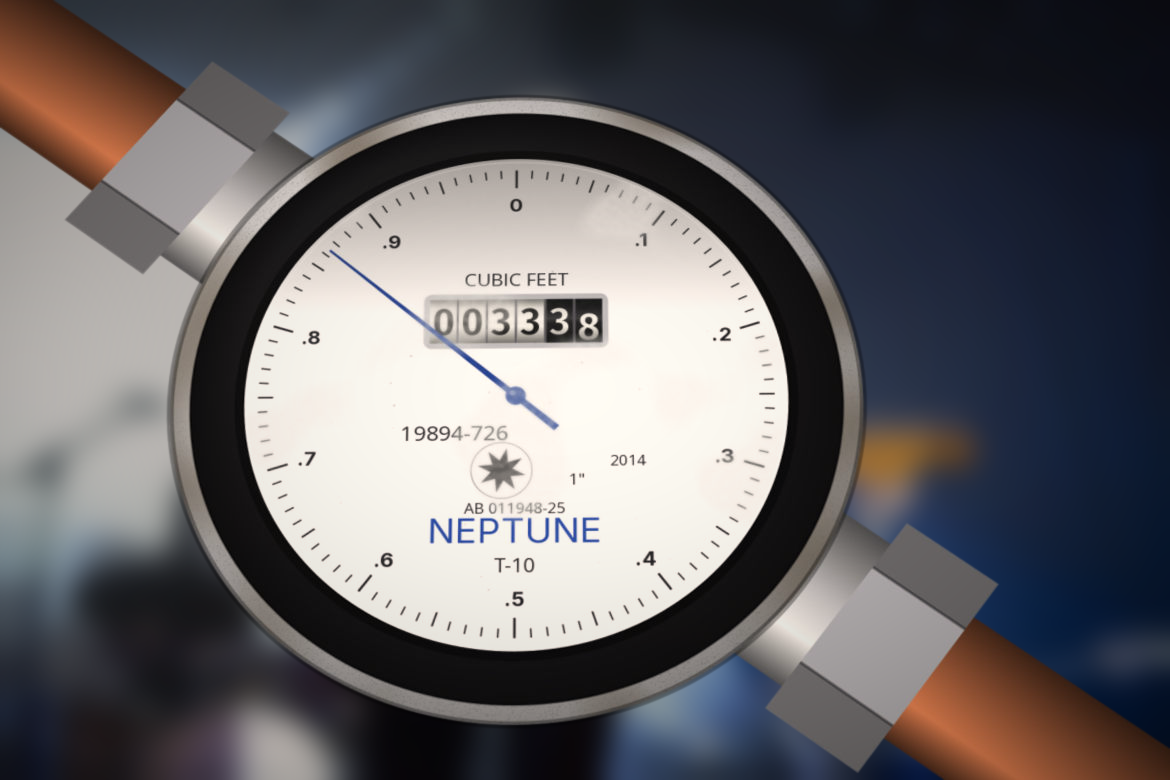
3337.86 (ft³)
